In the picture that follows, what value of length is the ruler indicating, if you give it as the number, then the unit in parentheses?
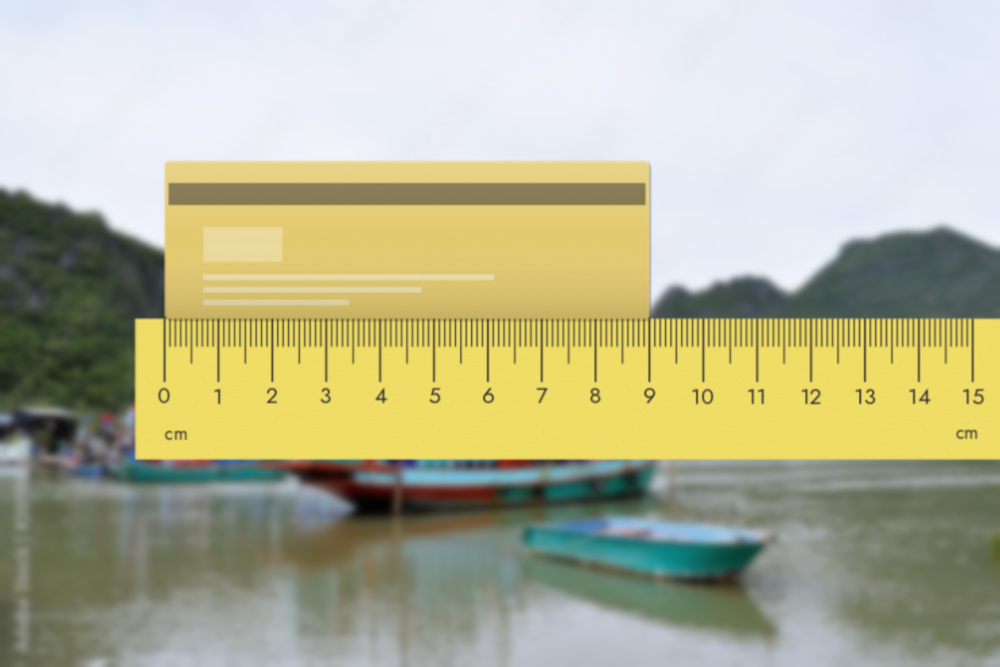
9 (cm)
